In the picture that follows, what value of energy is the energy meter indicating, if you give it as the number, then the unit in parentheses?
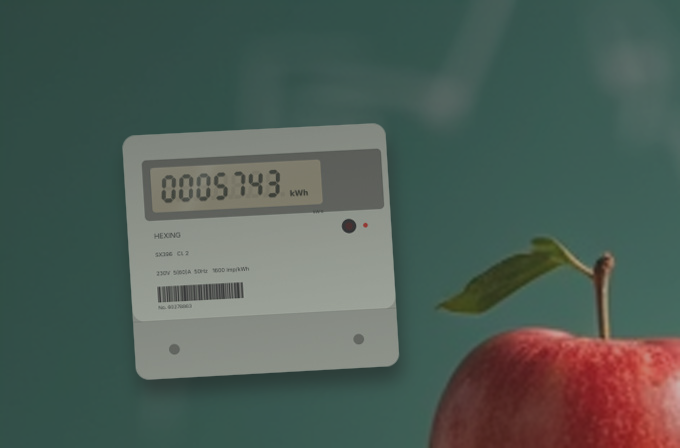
5743 (kWh)
